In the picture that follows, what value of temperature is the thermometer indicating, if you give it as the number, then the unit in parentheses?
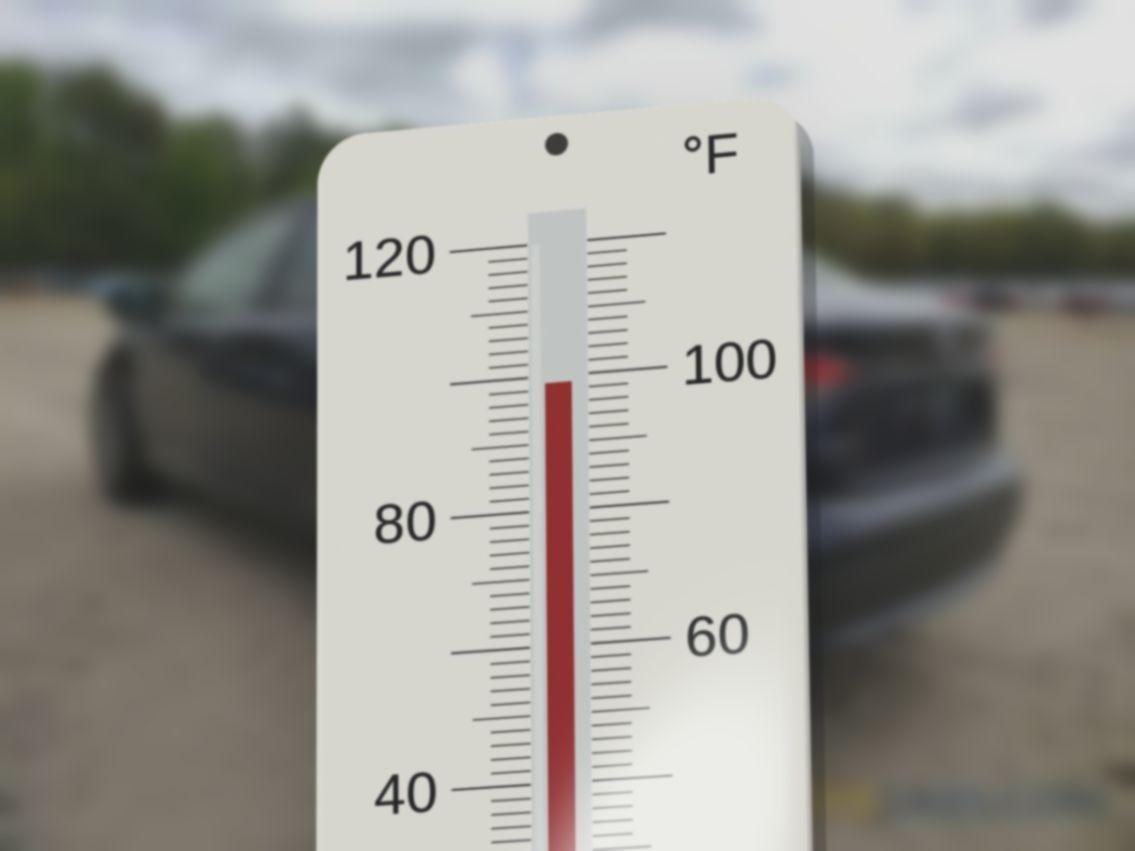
99 (°F)
